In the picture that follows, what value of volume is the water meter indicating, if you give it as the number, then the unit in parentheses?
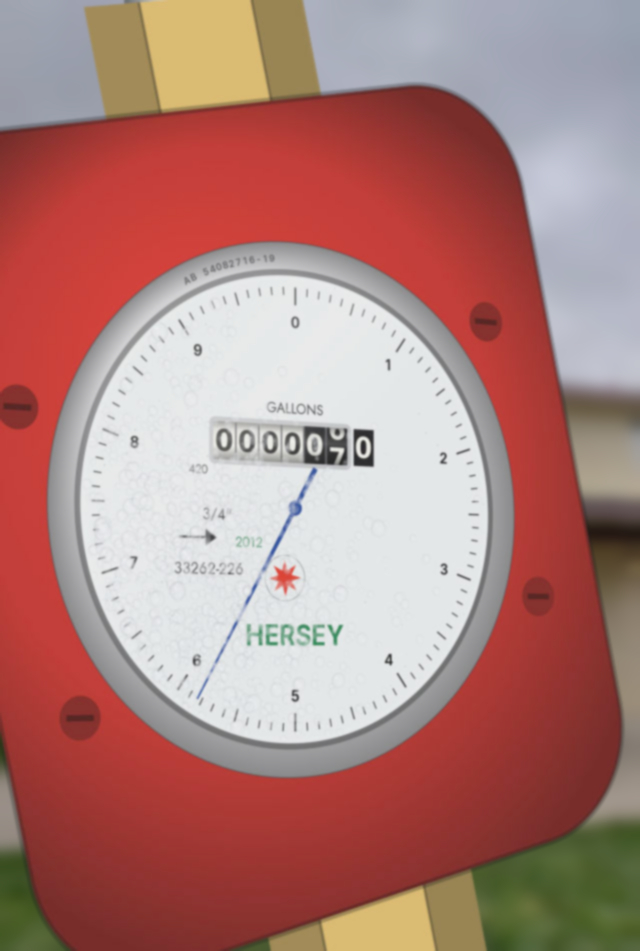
65.8 (gal)
